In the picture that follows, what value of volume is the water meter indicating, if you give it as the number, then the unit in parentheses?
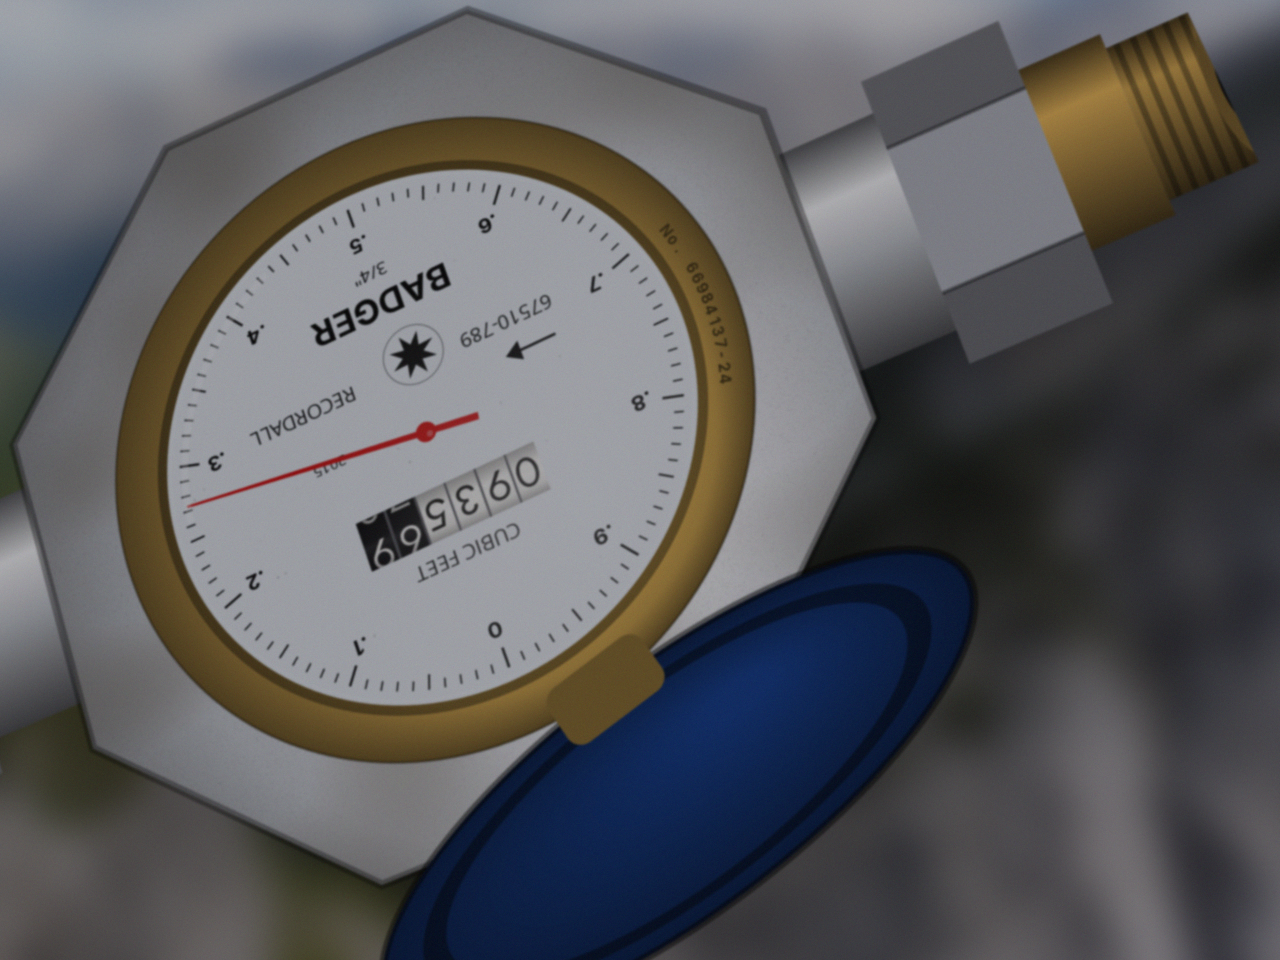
93569.27 (ft³)
